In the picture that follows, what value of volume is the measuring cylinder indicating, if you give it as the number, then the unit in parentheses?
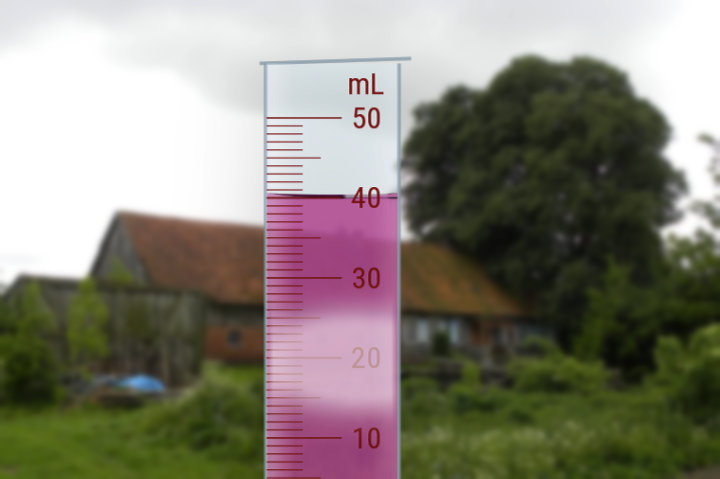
40 (mL)
